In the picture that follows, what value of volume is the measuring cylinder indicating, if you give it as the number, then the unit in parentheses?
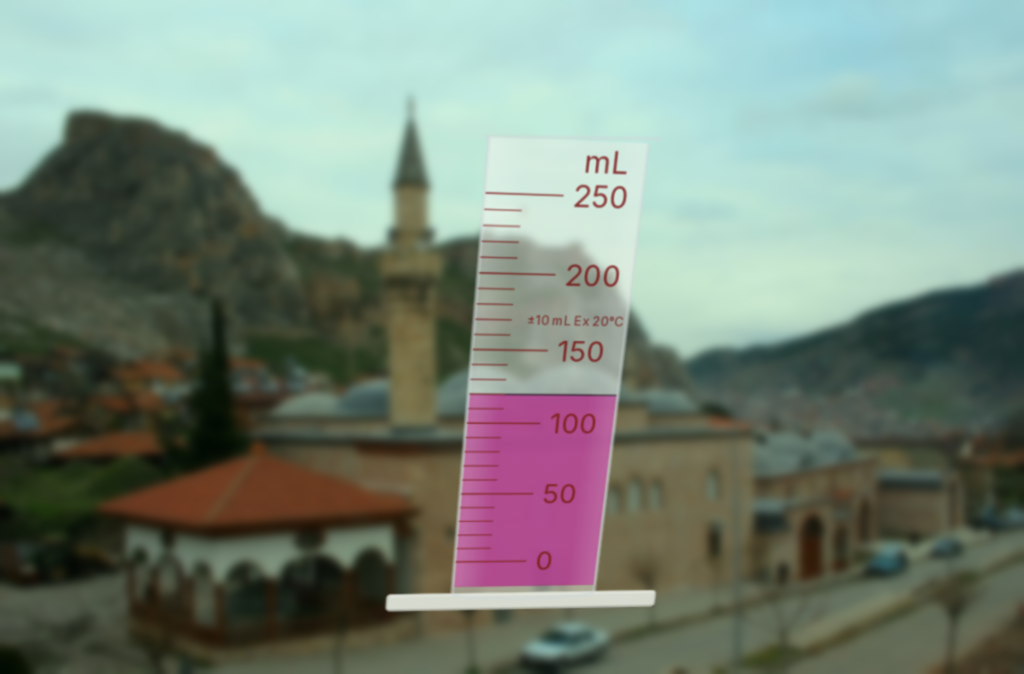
120 (mL)
